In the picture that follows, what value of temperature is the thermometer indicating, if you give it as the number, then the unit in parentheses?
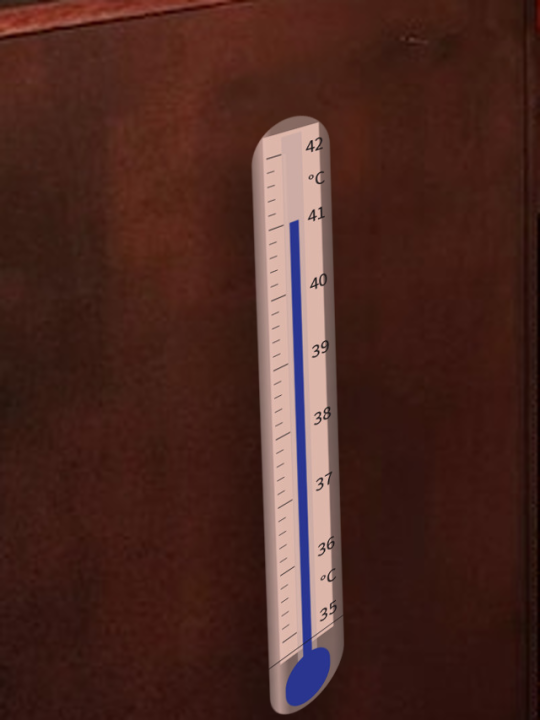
41 (°C)
